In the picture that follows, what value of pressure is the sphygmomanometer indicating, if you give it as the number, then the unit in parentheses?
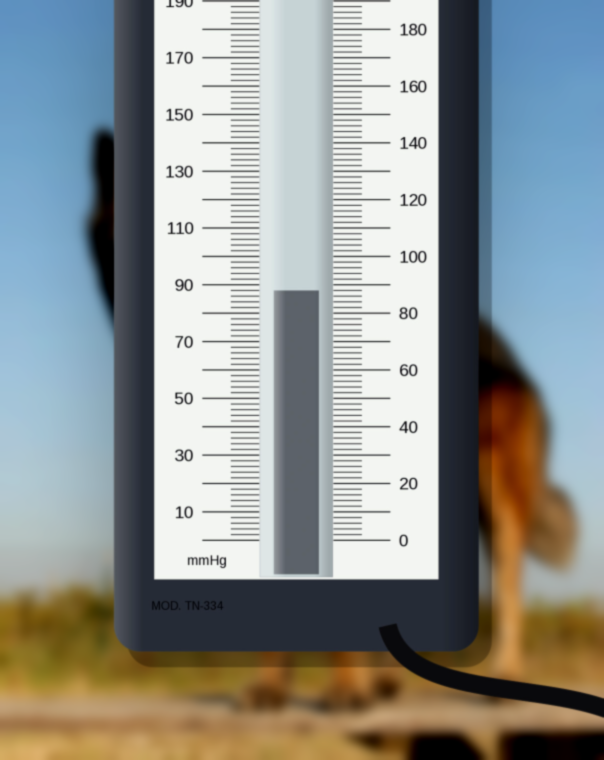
88 (mmHg)
